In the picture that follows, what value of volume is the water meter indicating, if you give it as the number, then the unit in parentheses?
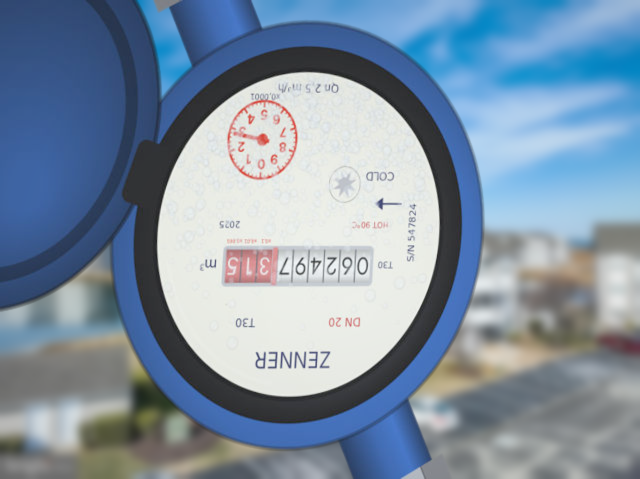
62497.3152 (m³)
